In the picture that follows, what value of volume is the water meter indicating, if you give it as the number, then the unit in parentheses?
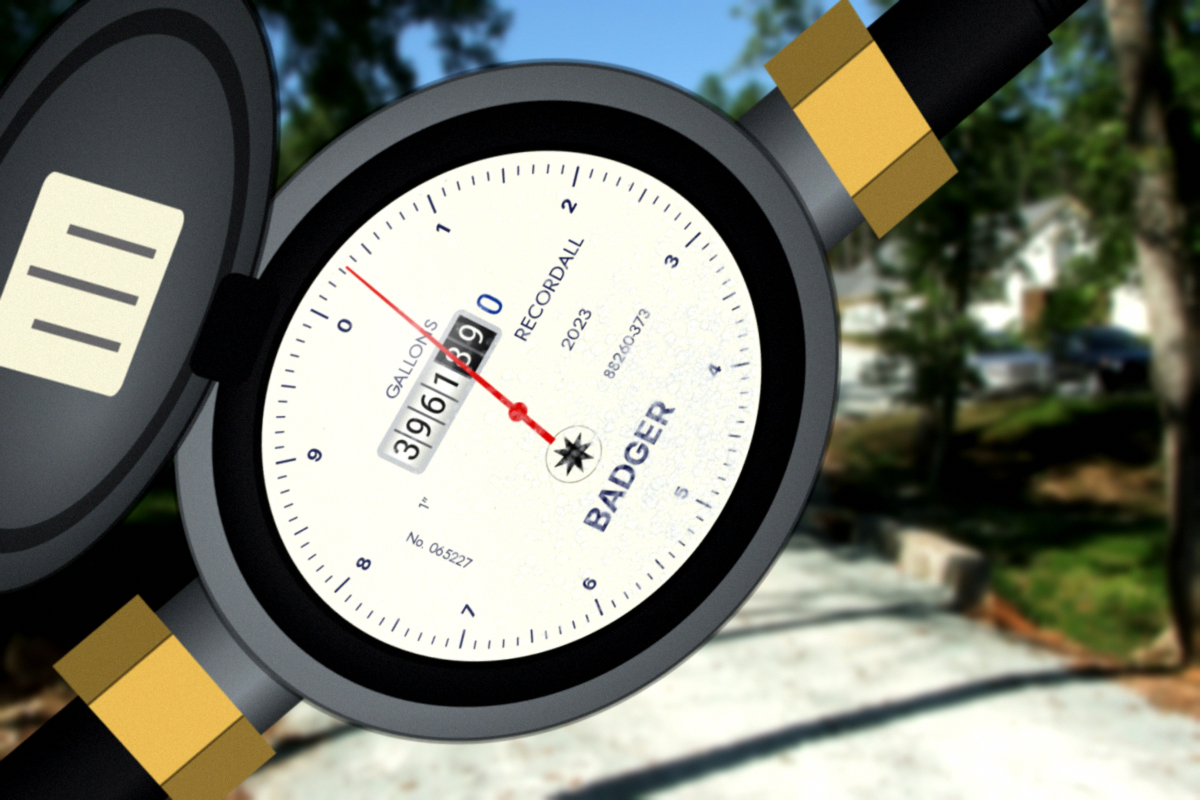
3961890.3 (gal)
